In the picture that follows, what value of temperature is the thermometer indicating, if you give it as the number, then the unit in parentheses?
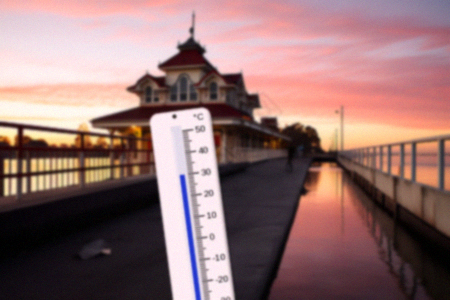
30 (°C)
